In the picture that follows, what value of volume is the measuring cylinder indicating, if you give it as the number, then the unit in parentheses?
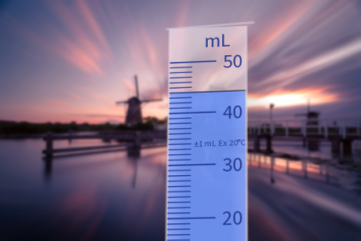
44 (mL)
